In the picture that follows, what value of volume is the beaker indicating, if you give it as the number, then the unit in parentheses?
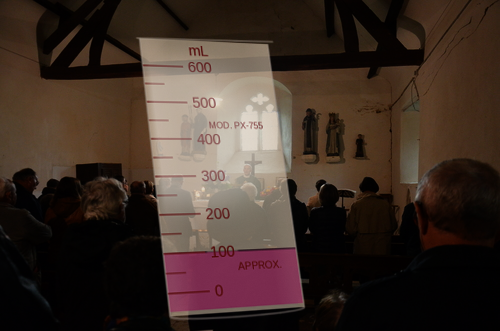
100 (mL)
